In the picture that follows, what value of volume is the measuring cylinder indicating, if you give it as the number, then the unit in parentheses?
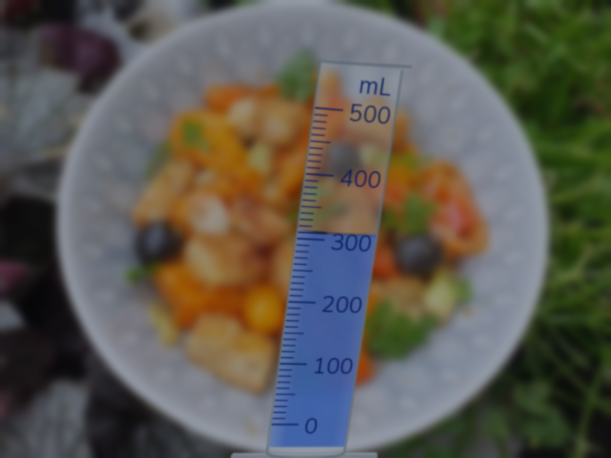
310 (mL)
